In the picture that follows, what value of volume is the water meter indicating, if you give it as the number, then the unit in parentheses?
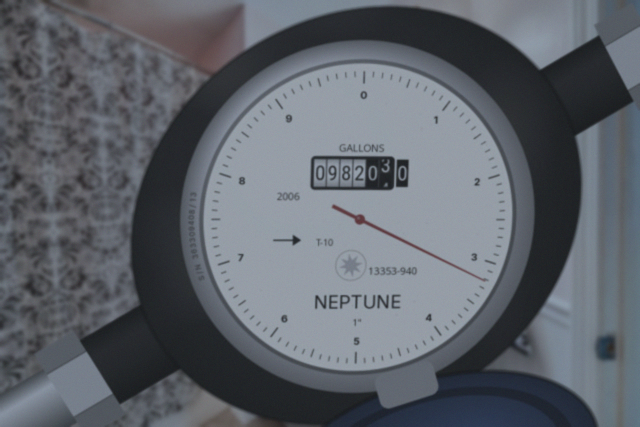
982033.2 (gal)
